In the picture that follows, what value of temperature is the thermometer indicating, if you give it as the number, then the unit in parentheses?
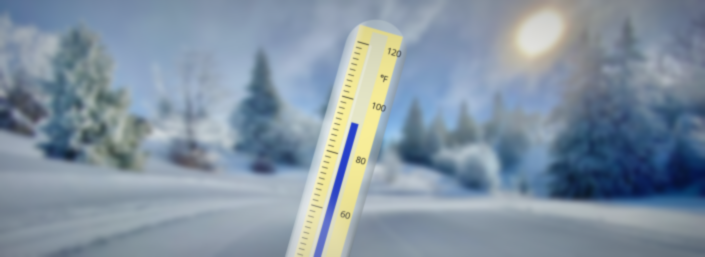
92 (°F)
